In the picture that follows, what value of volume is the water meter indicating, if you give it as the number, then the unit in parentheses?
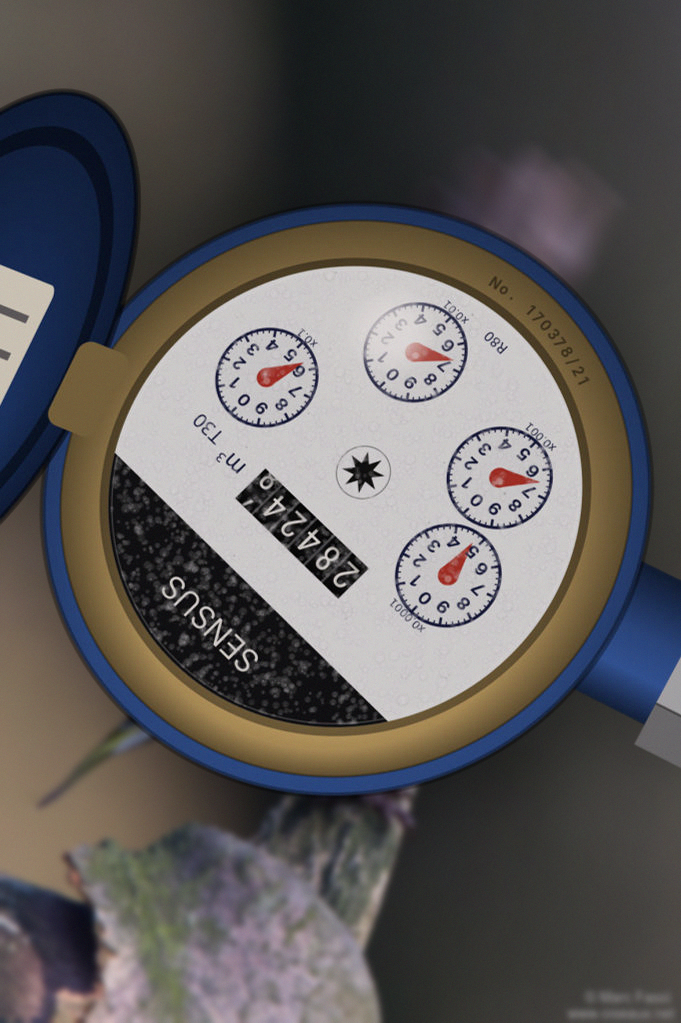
284247.5664 (m³)
